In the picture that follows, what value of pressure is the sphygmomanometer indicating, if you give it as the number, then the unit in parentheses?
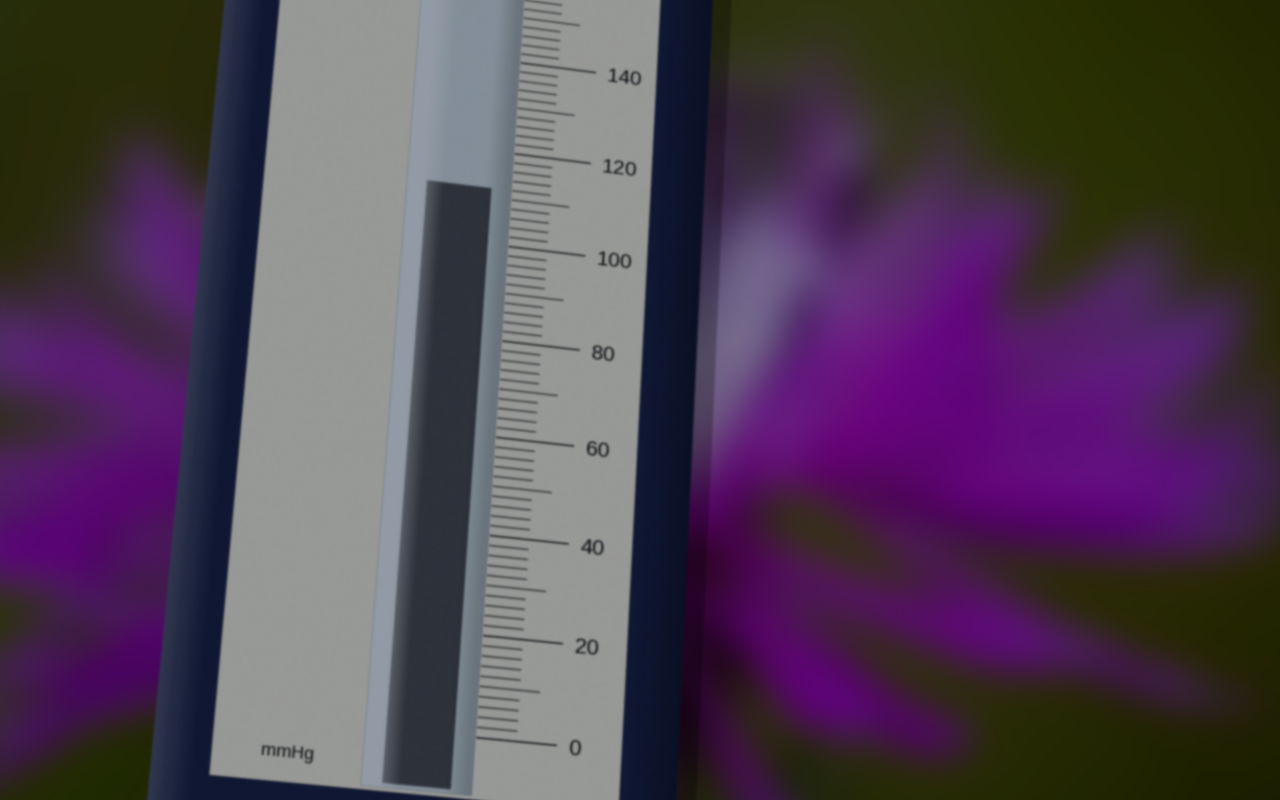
112 (mmHg)
